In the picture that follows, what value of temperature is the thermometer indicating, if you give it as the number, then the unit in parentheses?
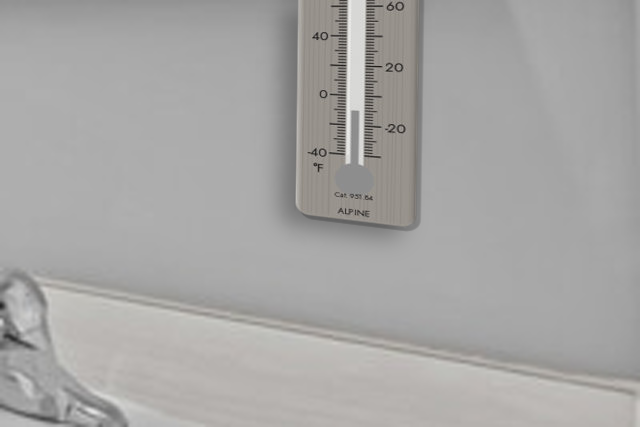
-10 (°F)
